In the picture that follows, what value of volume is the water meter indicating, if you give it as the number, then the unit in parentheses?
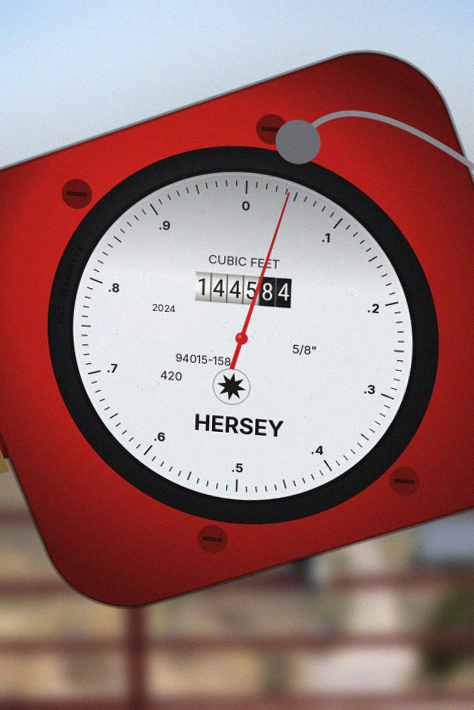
144584.04 (ft³)
